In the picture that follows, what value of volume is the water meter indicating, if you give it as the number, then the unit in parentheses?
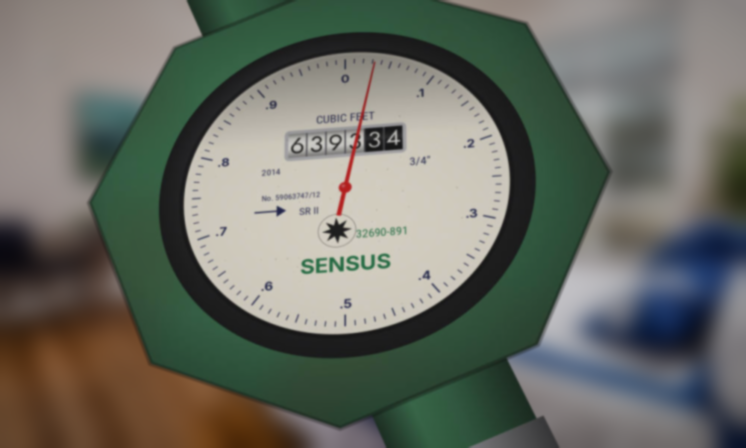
639334.03 (ft³)
